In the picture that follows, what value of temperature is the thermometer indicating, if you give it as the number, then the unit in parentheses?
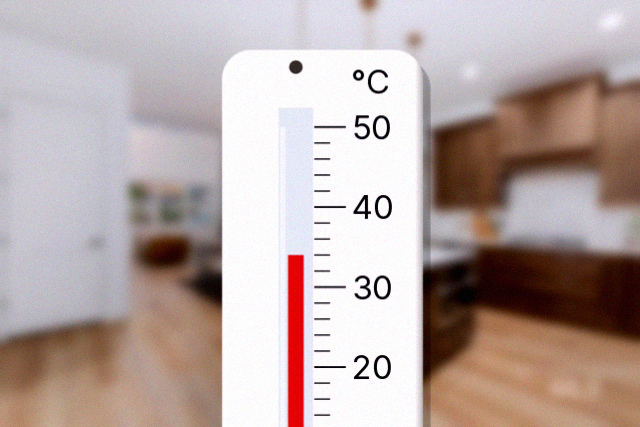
34 (°C)
